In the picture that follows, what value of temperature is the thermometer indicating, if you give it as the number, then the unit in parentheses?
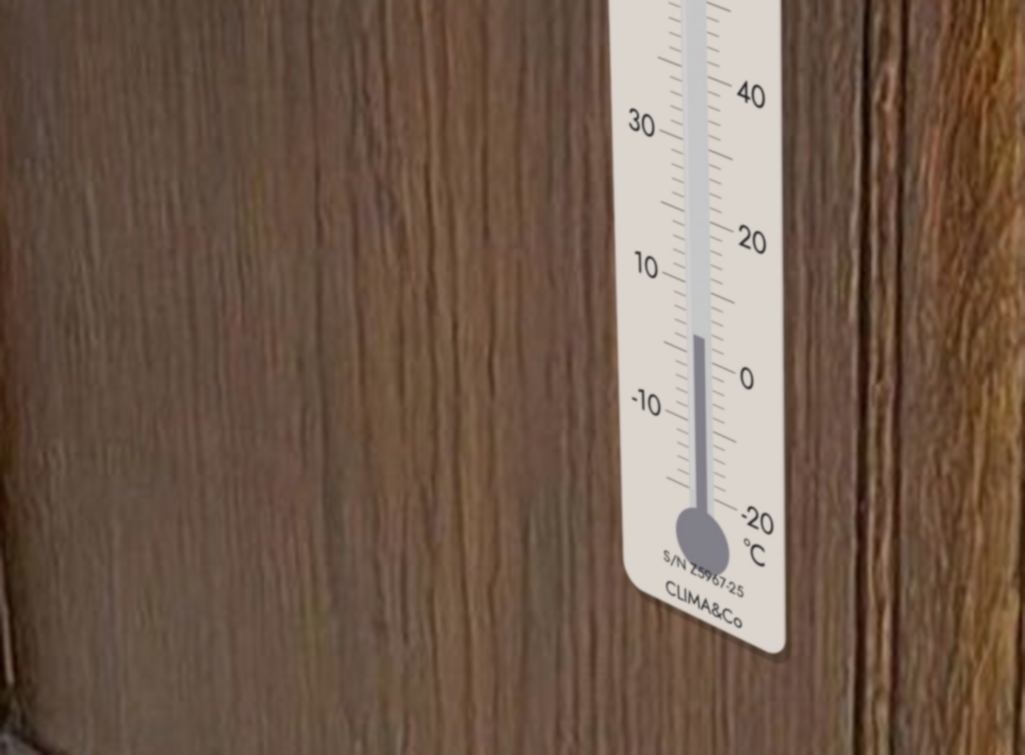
3 (°C)
